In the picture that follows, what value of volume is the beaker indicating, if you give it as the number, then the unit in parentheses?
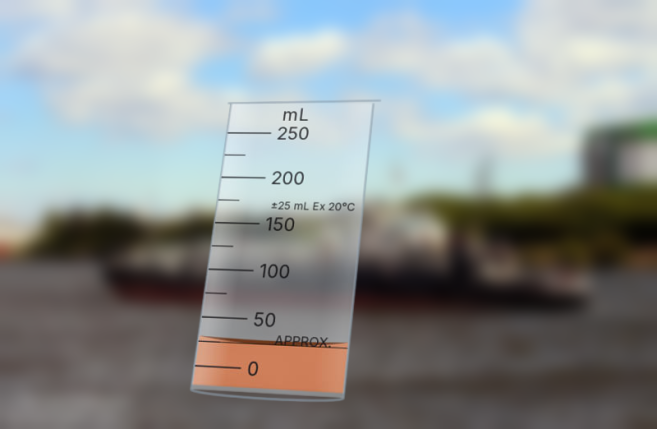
25 (mL)
